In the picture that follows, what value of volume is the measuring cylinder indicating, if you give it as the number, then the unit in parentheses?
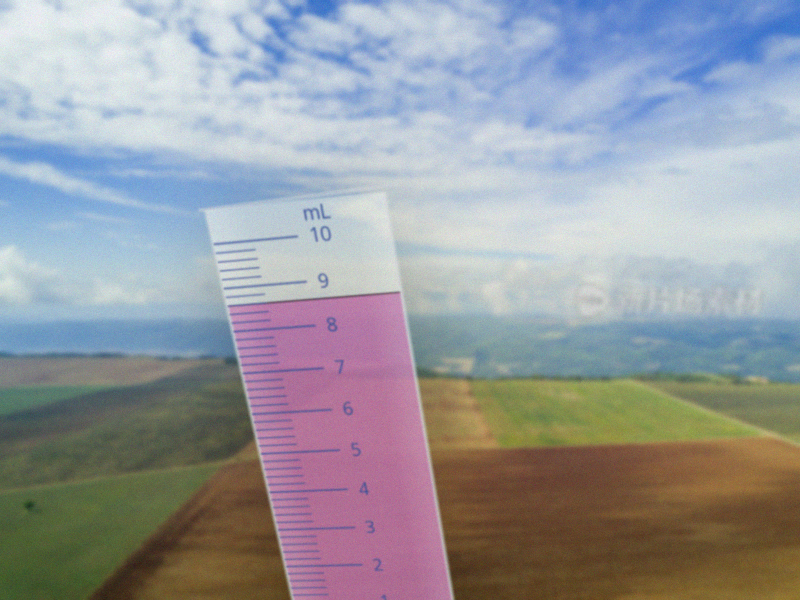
8.6 (mL)
